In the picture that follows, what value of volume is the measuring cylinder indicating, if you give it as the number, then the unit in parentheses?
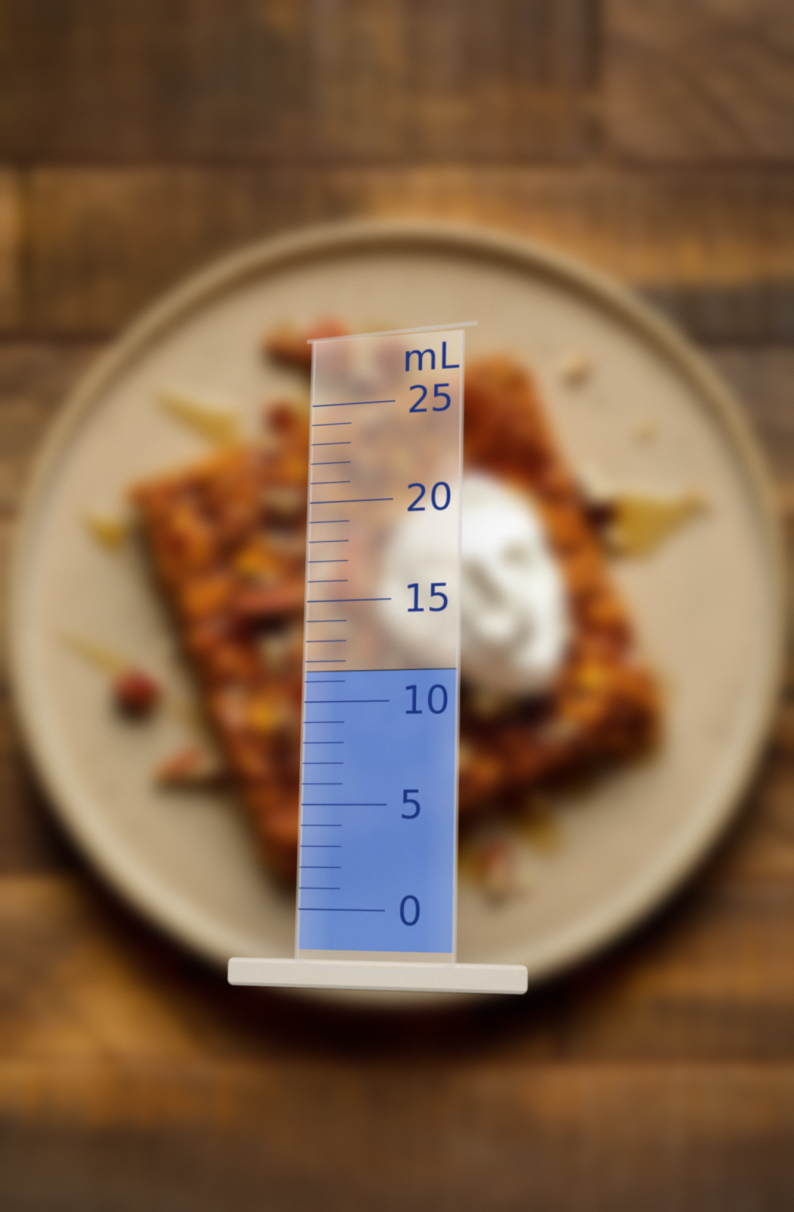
11.5 (mL)
